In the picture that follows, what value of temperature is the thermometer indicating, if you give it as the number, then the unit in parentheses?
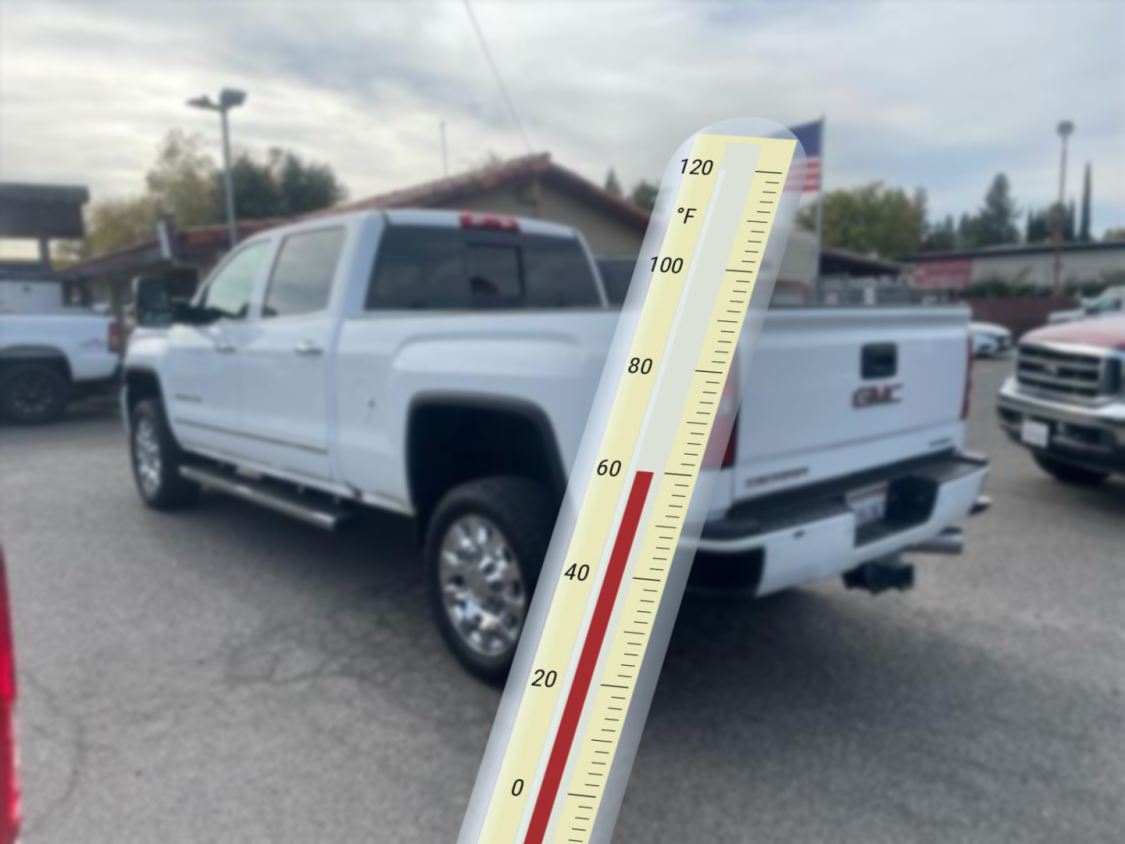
60 (°F)
